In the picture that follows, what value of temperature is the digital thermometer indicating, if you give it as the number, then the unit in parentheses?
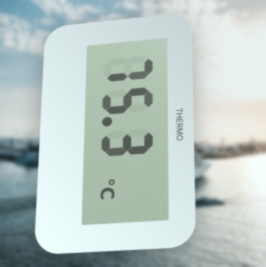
75.3 (°C)
